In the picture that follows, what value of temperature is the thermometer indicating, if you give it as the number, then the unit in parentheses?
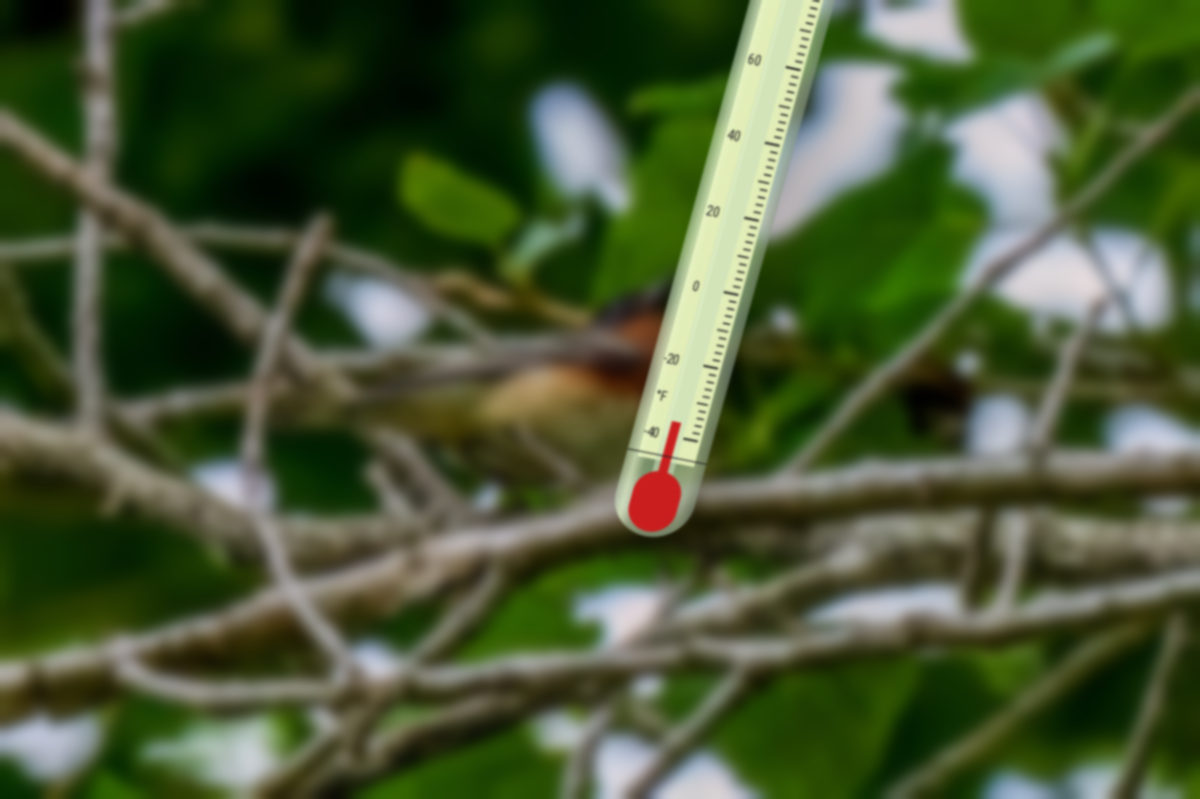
-36 (°F)
